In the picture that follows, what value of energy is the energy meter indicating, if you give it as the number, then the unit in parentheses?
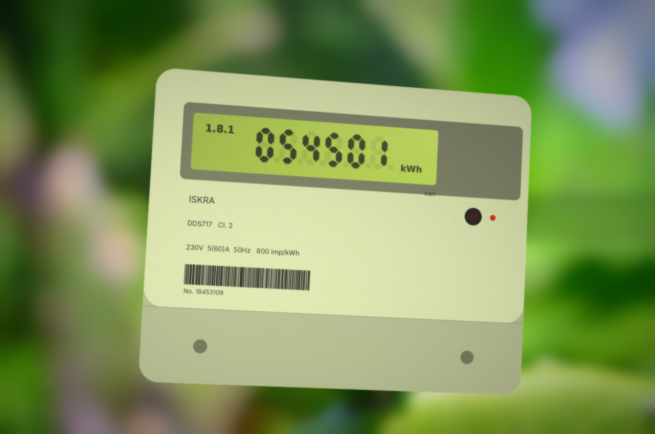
54501 (kWh)
